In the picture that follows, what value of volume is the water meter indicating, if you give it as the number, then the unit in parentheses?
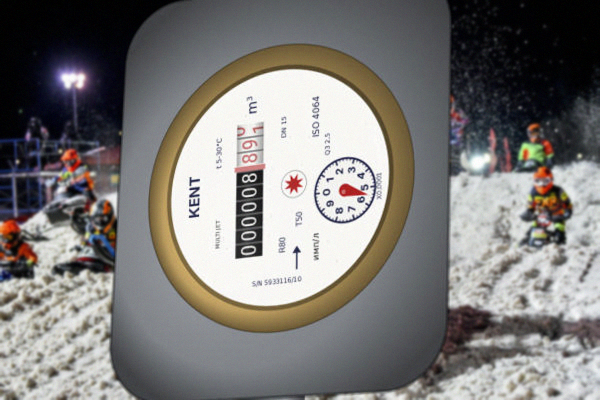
8.8905 (m³)
